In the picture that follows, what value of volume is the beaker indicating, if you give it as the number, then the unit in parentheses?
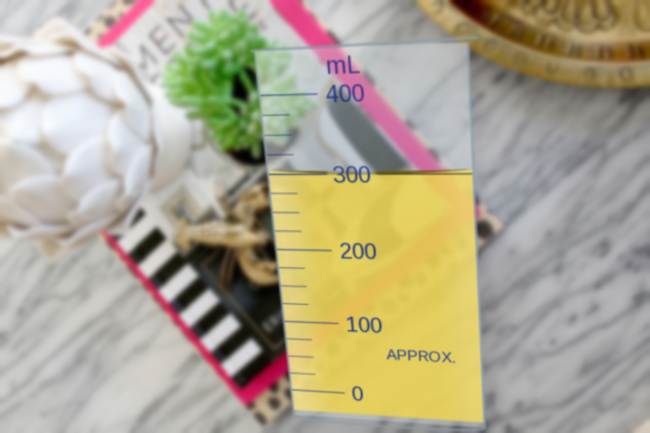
300 (mL)
